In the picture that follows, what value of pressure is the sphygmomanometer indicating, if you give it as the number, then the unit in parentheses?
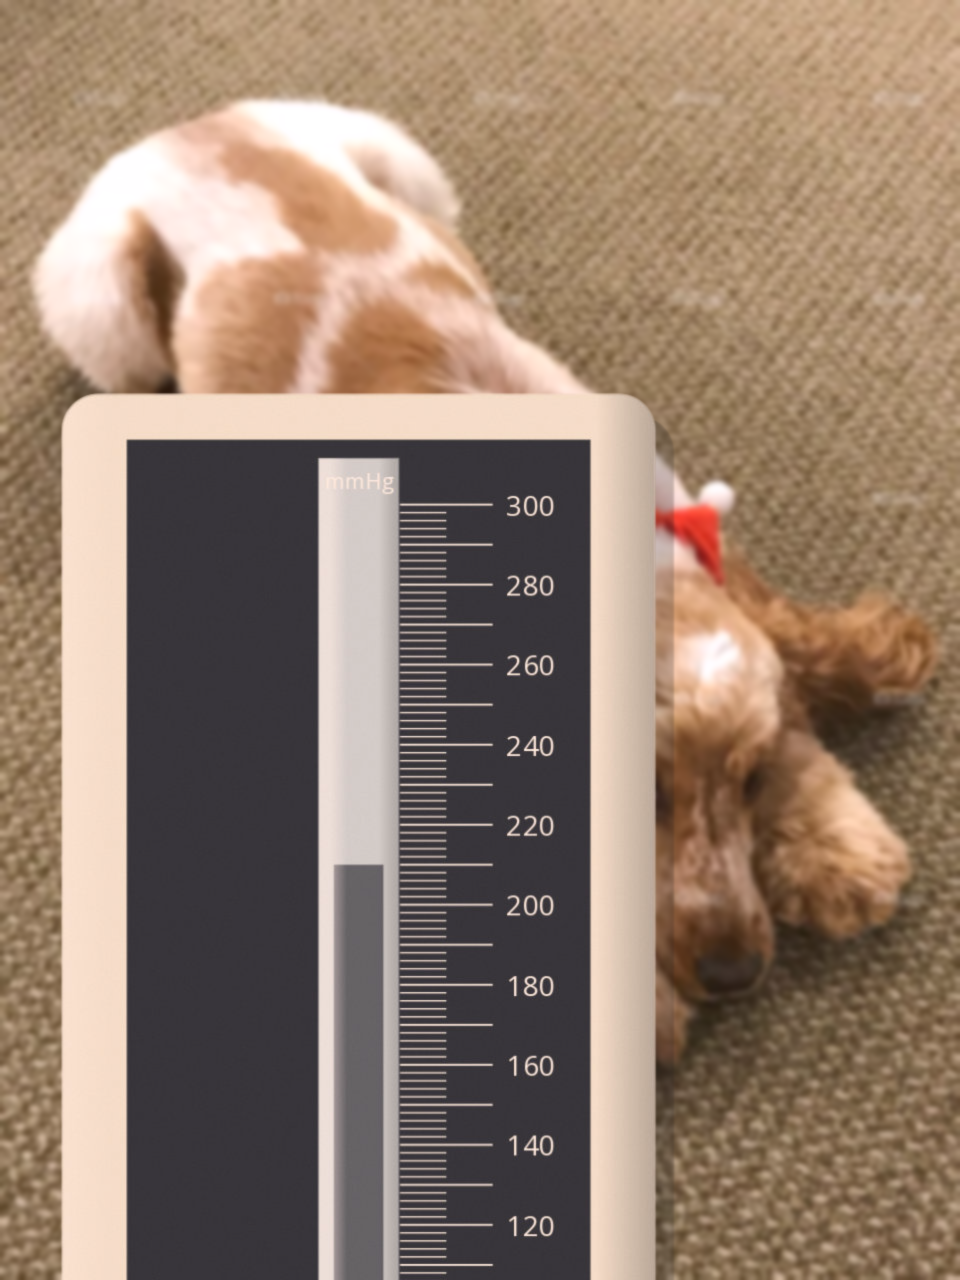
210 (mmHg)
